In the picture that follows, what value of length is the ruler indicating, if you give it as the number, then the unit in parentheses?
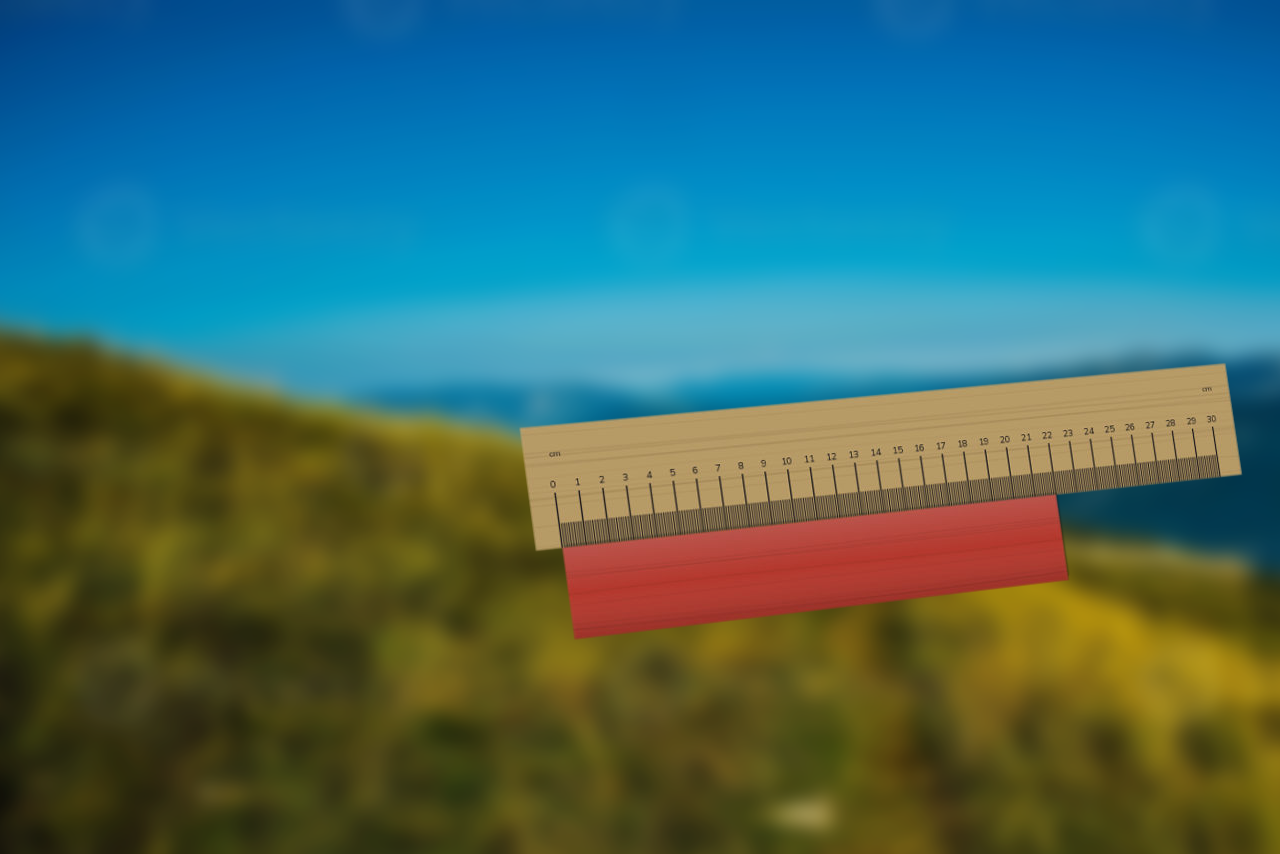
22 (cm)
